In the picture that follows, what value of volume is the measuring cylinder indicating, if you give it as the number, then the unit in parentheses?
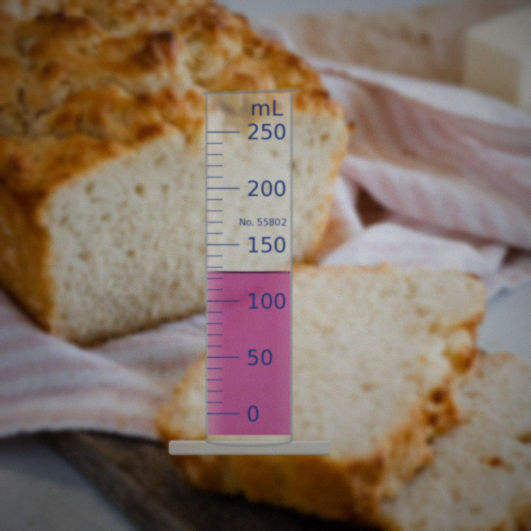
125 (mL)
